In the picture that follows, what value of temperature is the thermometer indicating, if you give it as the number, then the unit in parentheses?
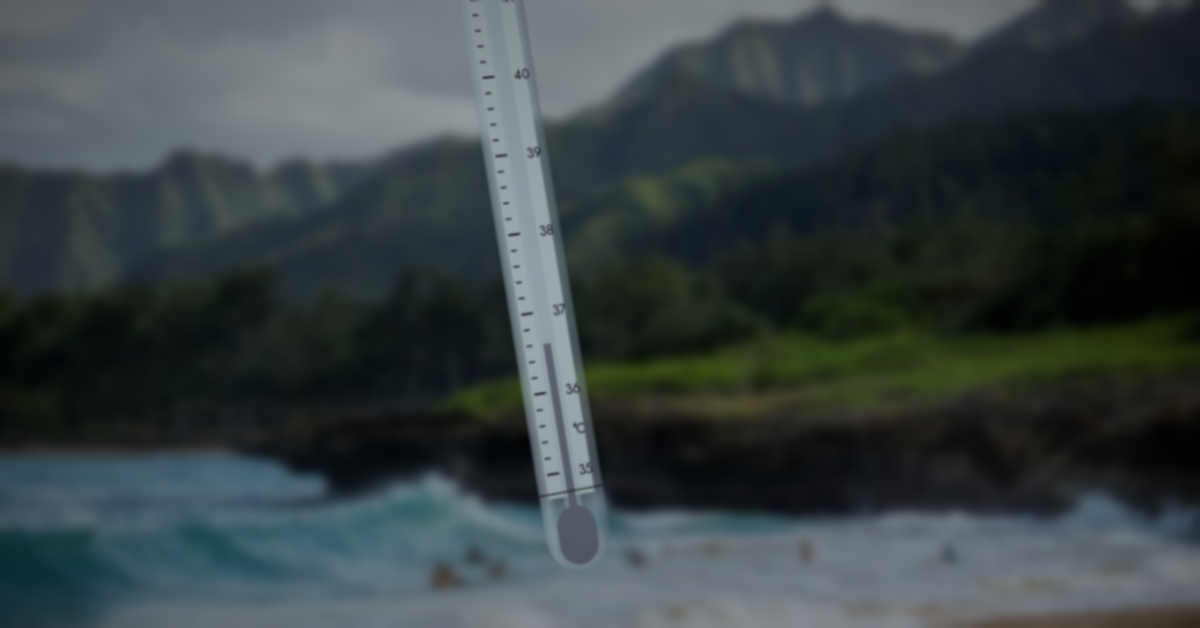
36.6 (°C)
